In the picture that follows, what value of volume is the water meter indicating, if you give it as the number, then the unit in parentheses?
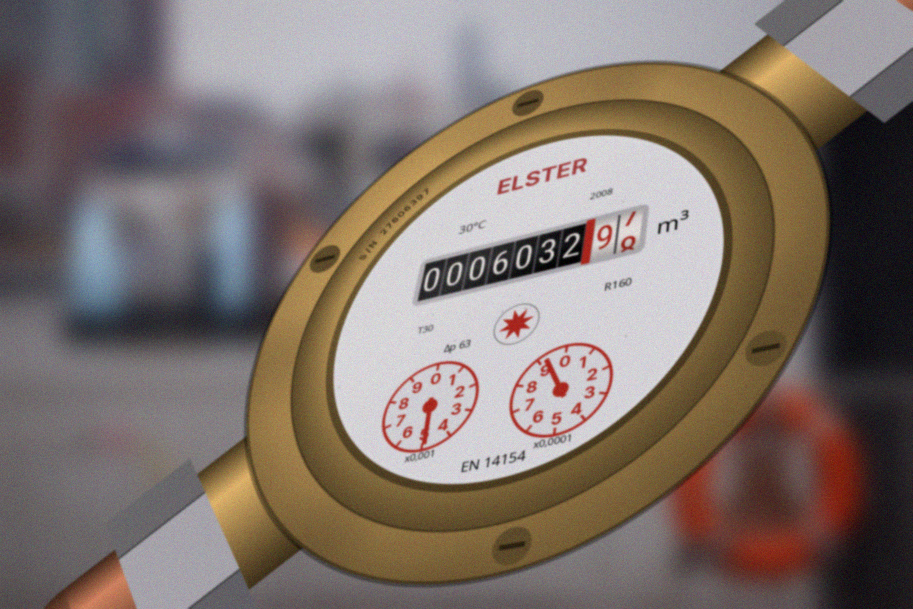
6032.9749 (m³)
